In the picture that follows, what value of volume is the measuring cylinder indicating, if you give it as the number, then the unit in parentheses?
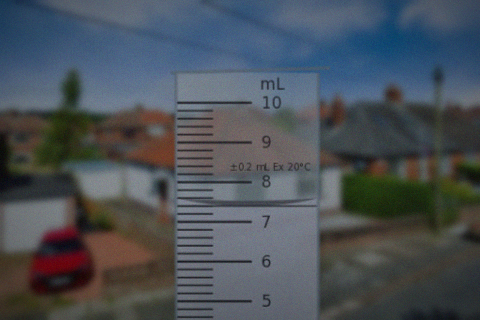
7.4 (mL)
